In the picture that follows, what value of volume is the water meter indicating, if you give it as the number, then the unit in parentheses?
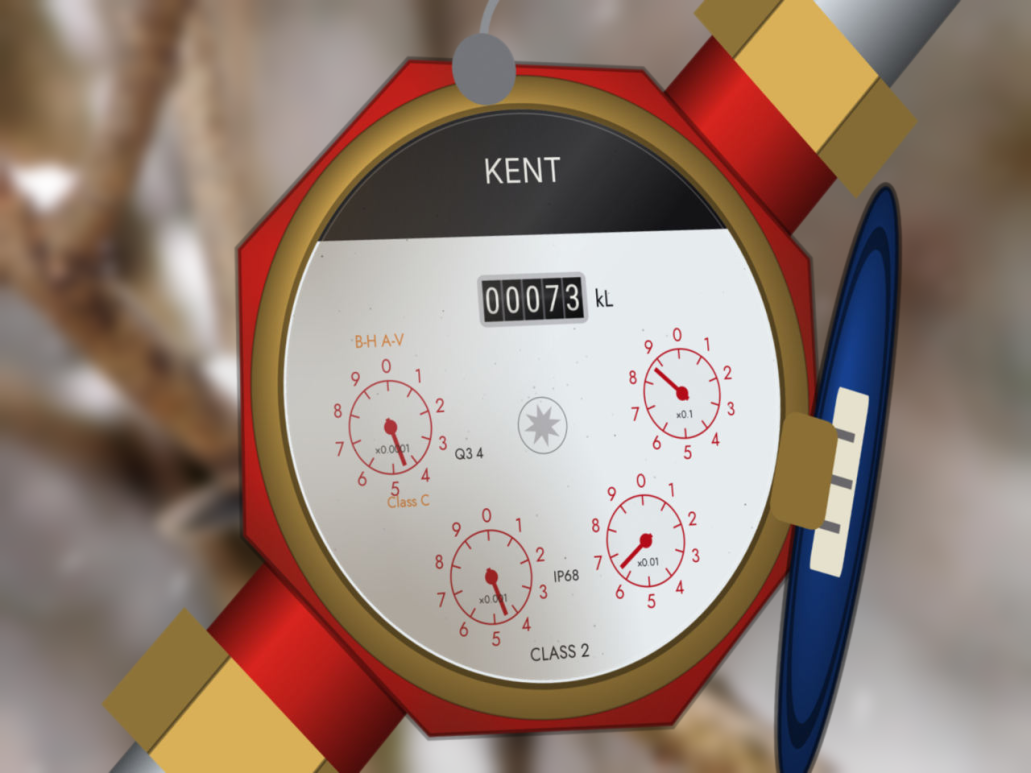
73.8644 (kL)
